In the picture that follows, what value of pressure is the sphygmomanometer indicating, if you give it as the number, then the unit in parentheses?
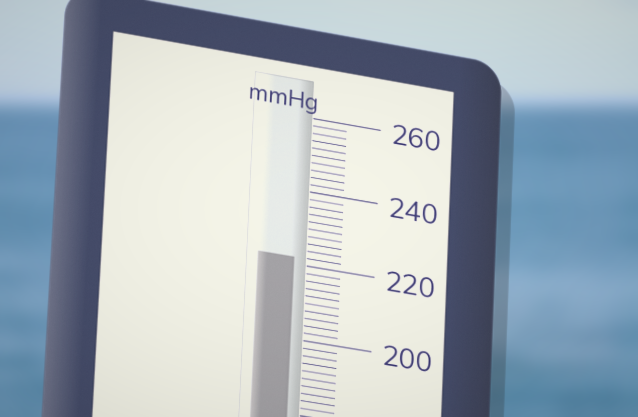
222 (mmHg)
